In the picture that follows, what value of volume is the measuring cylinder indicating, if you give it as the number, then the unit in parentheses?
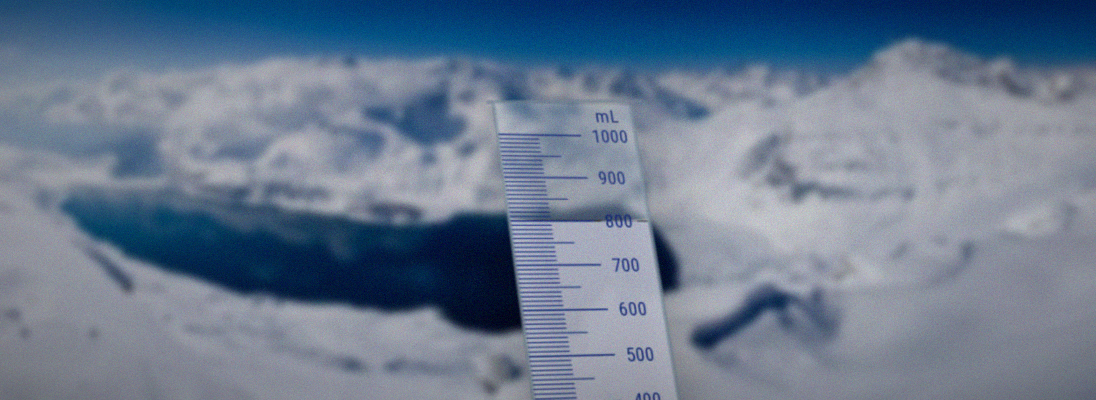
800 (mL)
